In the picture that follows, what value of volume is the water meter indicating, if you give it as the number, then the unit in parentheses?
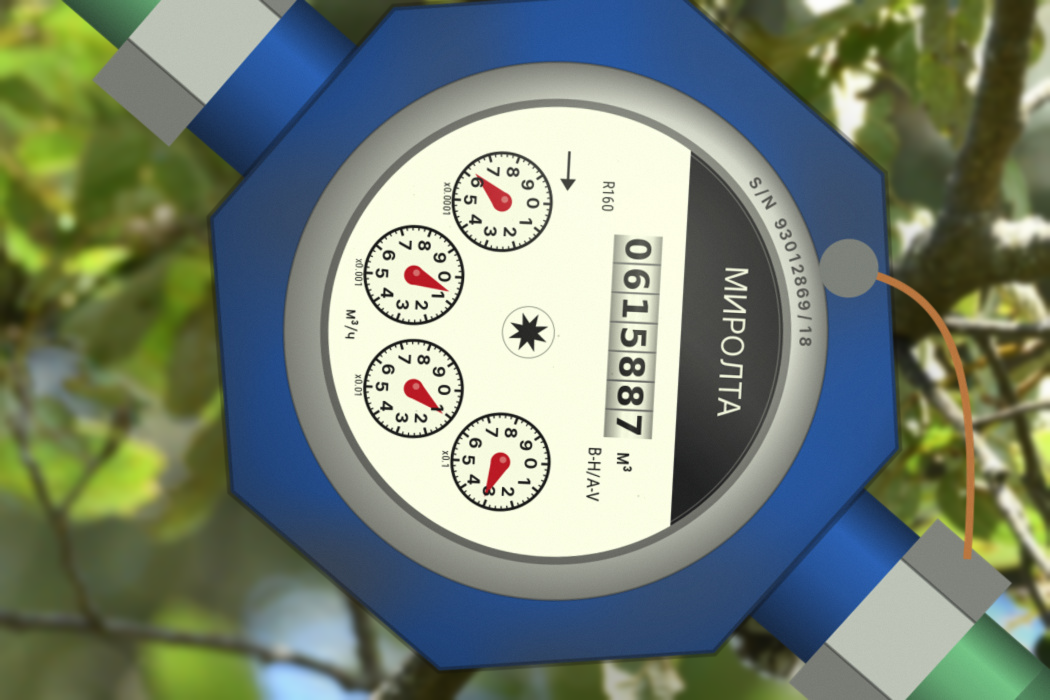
615887.3106 (m³)
